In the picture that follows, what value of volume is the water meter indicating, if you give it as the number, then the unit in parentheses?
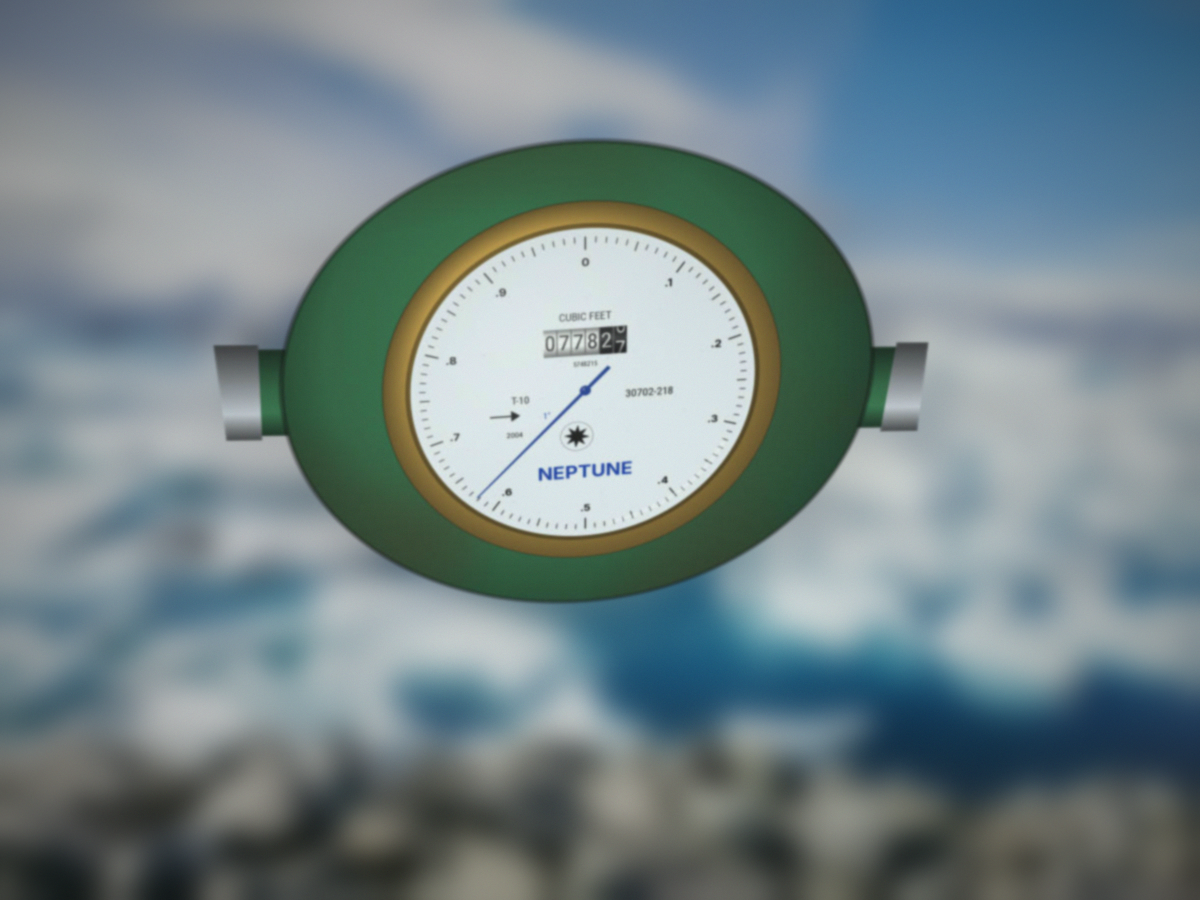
77826.62 (ft³)
